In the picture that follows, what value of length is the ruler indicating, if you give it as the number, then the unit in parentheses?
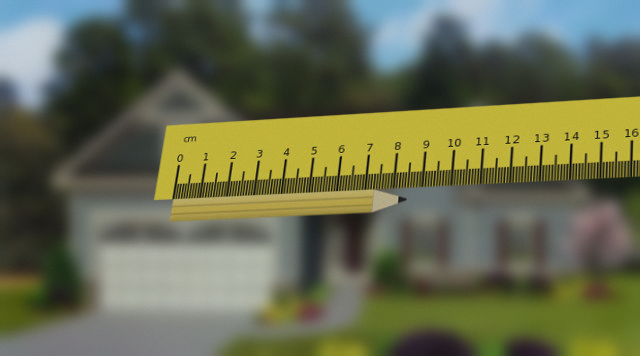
8.5 (cm)
